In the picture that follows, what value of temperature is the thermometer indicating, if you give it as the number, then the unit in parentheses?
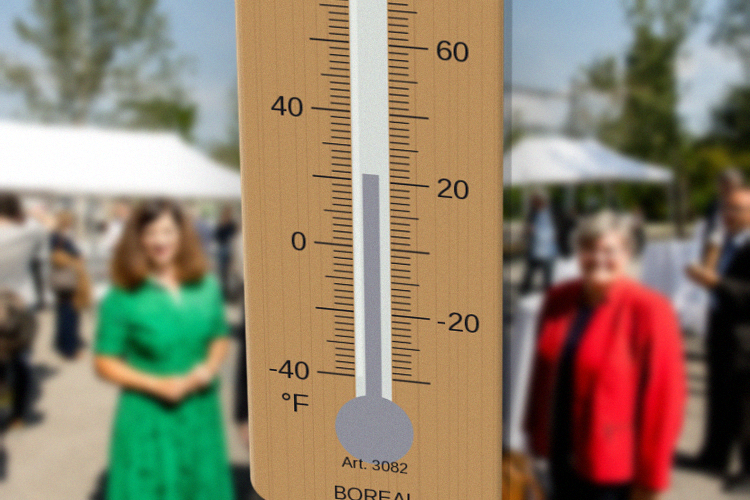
22 (°F)
